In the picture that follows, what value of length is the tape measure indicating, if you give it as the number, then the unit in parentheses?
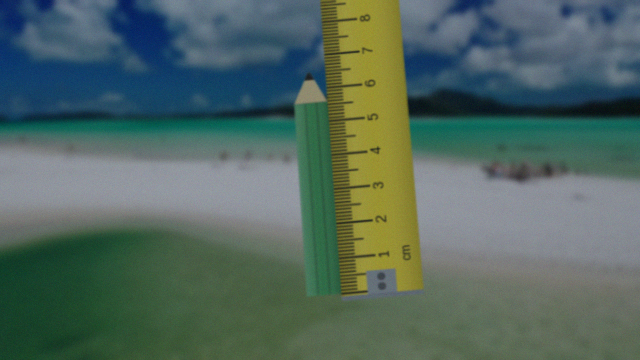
6.5 (cm)
